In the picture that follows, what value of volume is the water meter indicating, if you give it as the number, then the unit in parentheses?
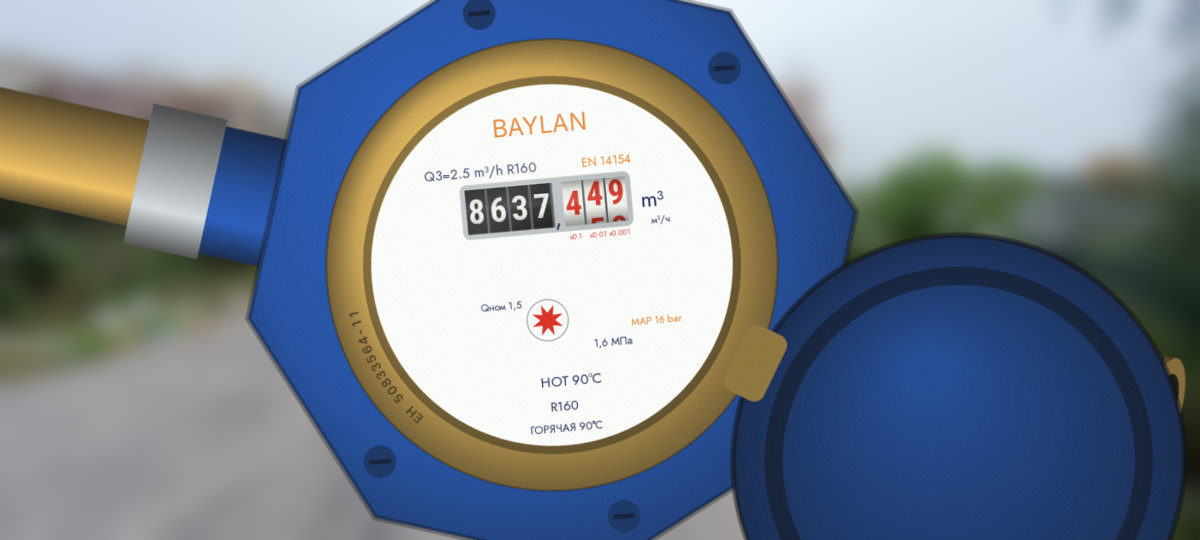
8637.449 (m³)
